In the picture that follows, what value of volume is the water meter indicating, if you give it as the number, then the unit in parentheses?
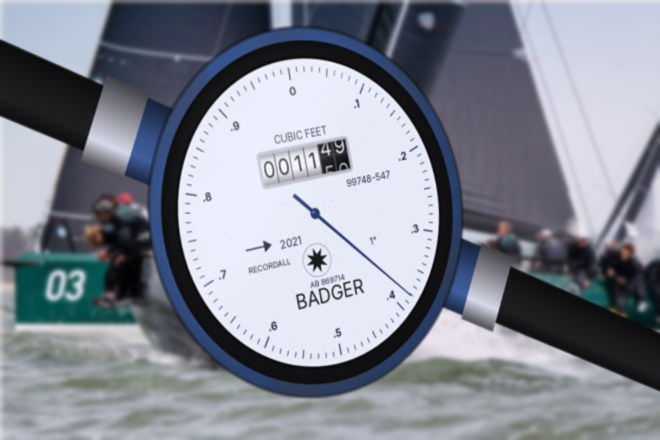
1149.38 (ft³)
